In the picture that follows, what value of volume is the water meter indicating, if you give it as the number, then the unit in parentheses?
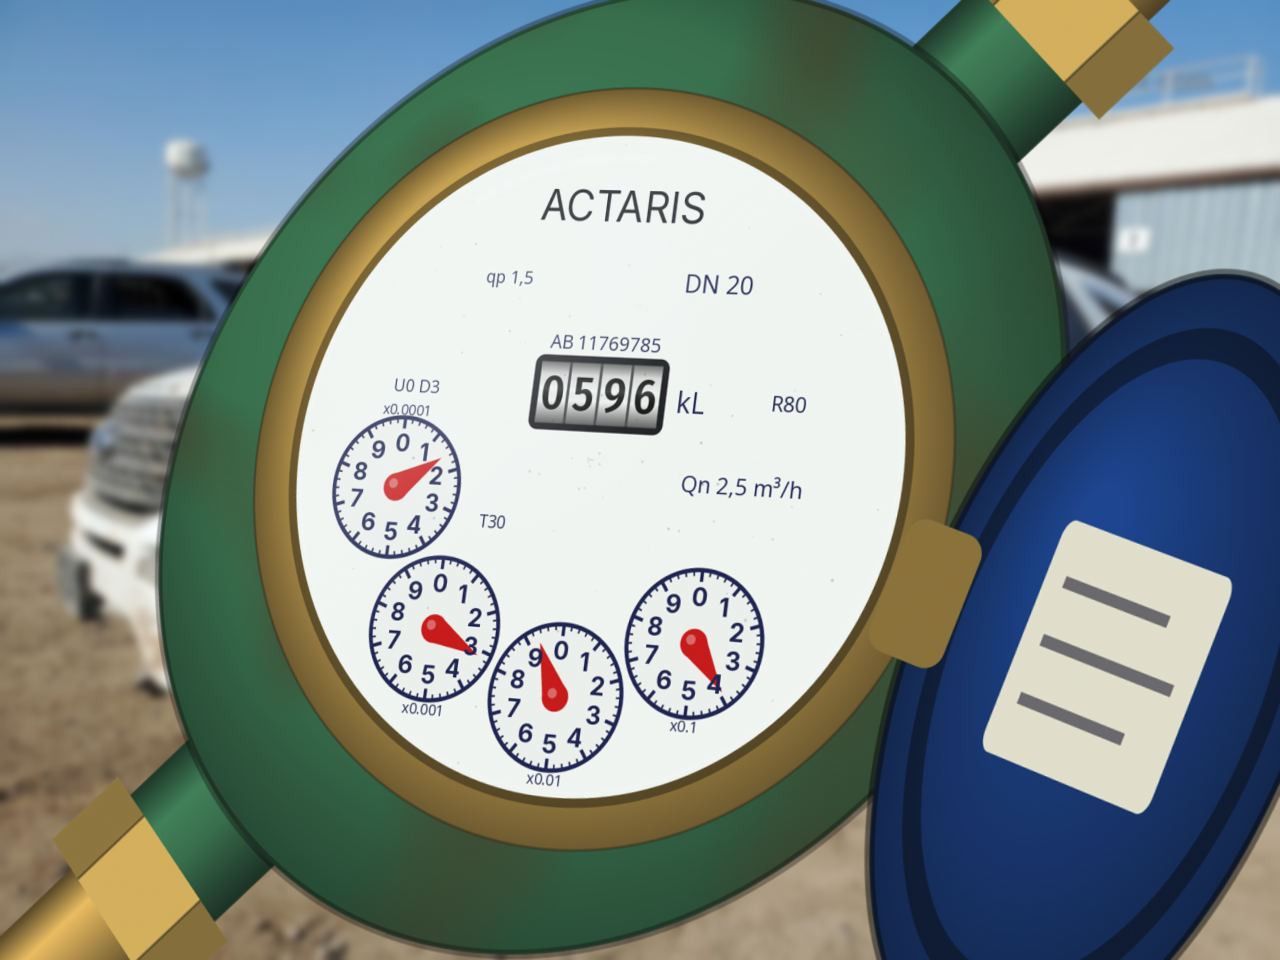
596.3931 (kL)
